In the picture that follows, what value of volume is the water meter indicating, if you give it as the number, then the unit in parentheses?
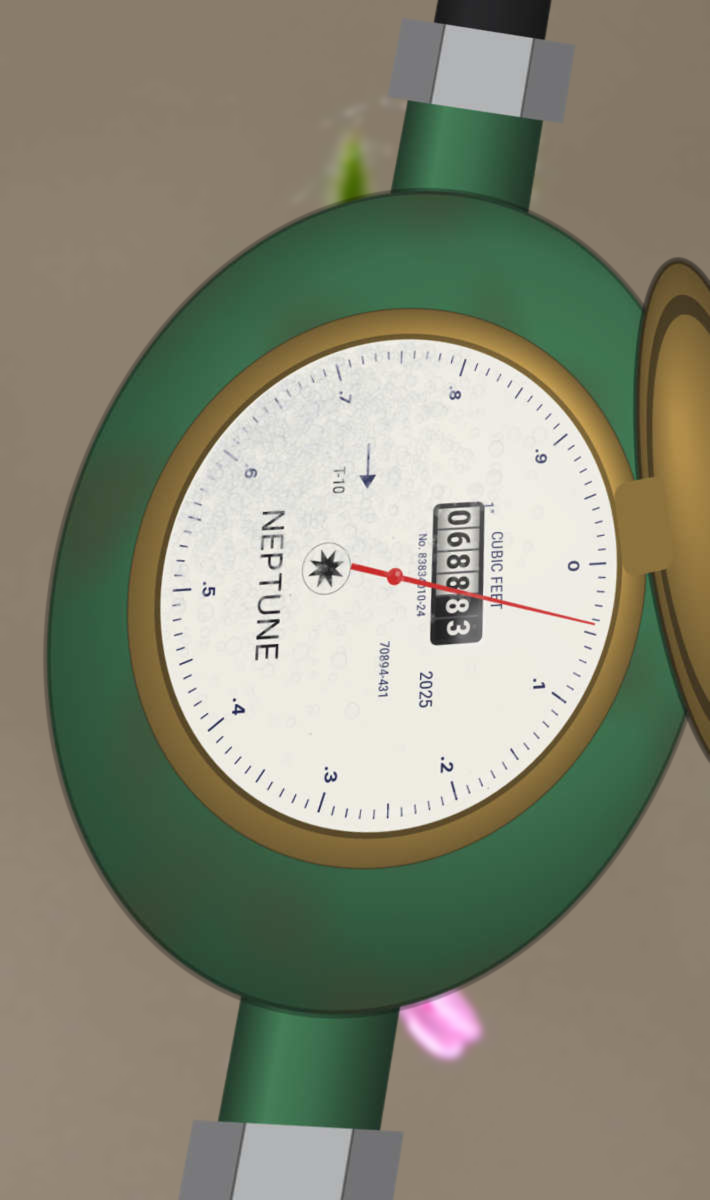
68883.04 (ft³)
